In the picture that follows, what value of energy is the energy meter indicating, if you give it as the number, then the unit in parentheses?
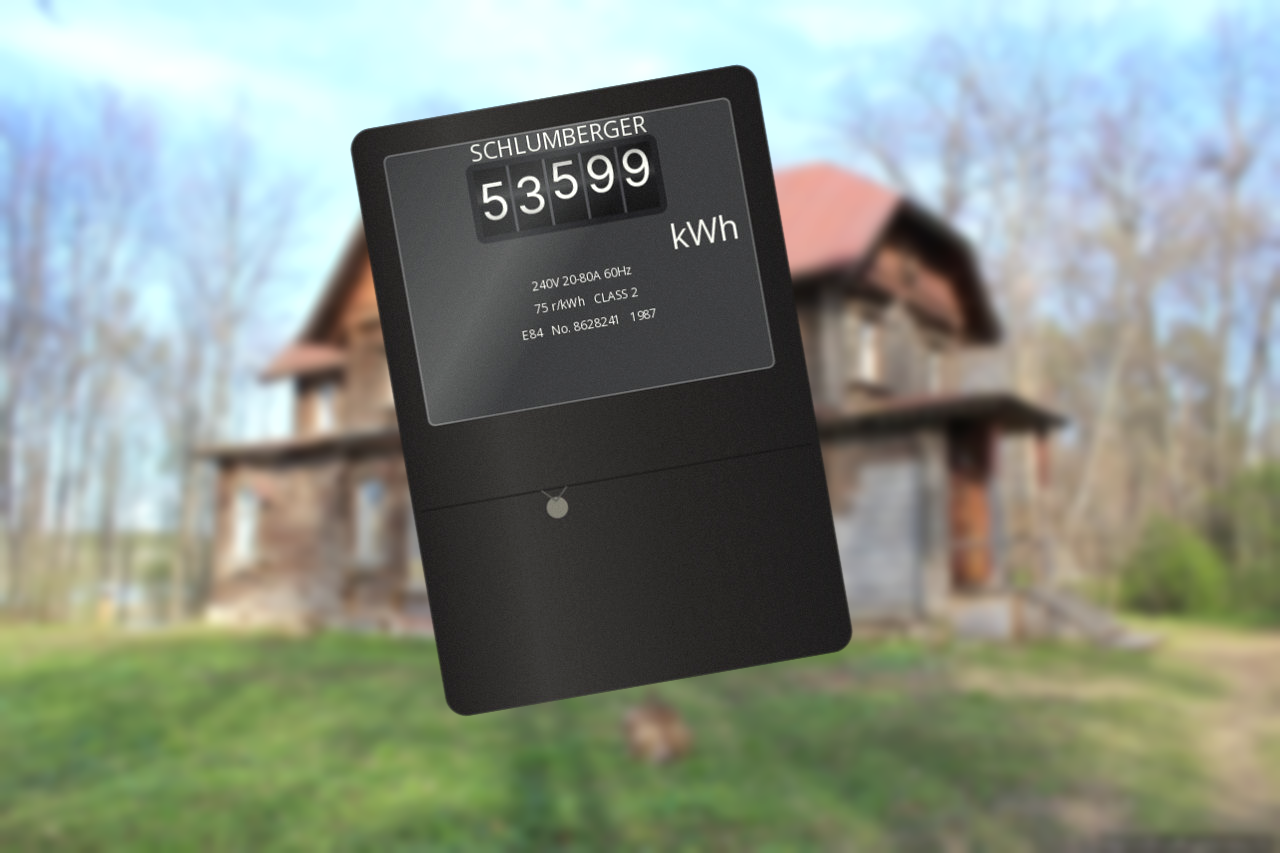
53599 (kWh)
